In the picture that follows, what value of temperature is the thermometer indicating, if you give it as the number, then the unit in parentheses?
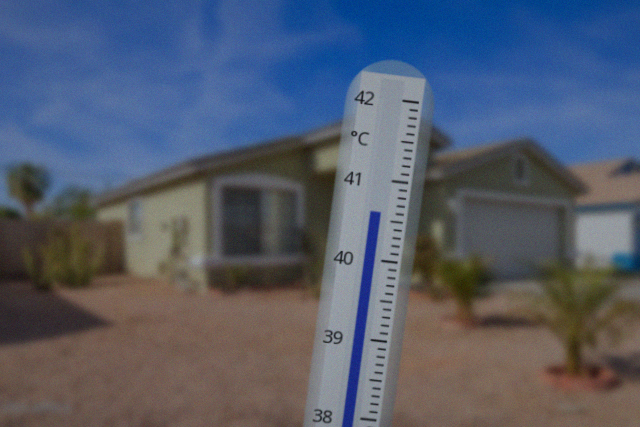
40.6 (°C)
